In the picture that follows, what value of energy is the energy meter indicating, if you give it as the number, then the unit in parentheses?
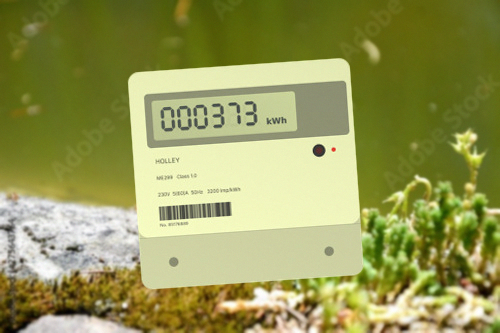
373 (kWh)
